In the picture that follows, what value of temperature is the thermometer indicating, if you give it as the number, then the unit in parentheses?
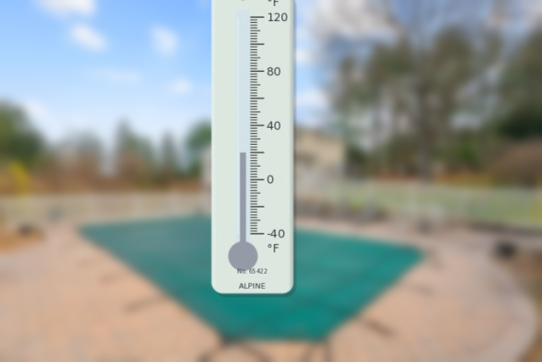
20 (°F)
